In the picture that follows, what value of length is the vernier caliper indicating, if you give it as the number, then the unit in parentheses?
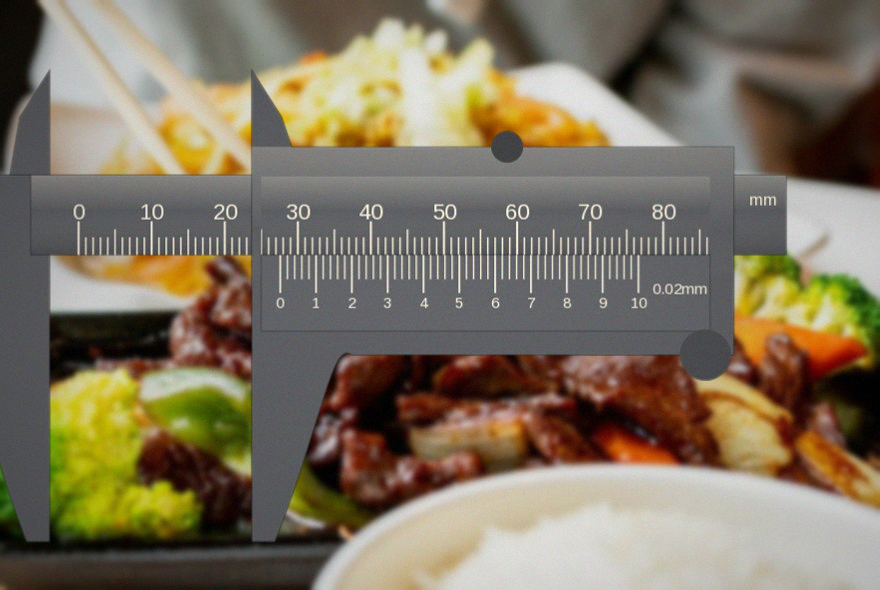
27.6 (mm)
